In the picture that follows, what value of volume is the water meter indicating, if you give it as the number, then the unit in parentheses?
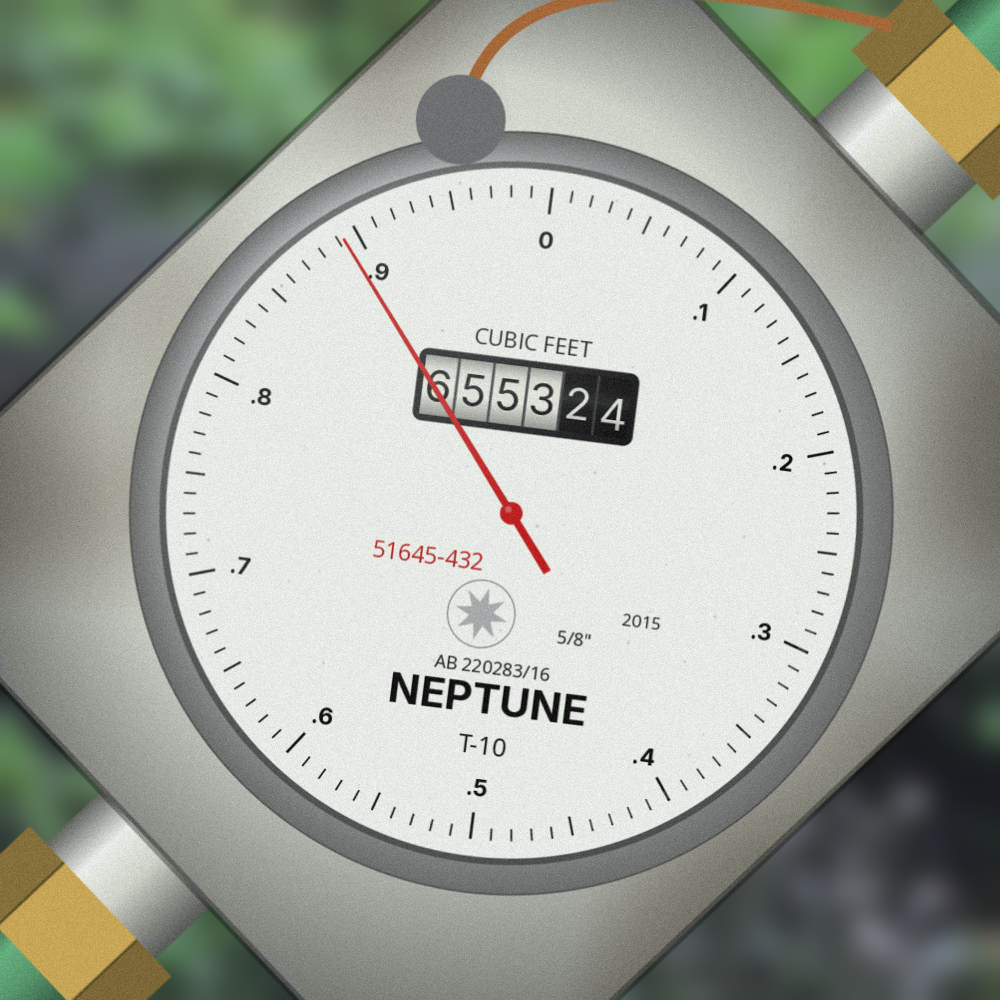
655323.89 (ft³)
